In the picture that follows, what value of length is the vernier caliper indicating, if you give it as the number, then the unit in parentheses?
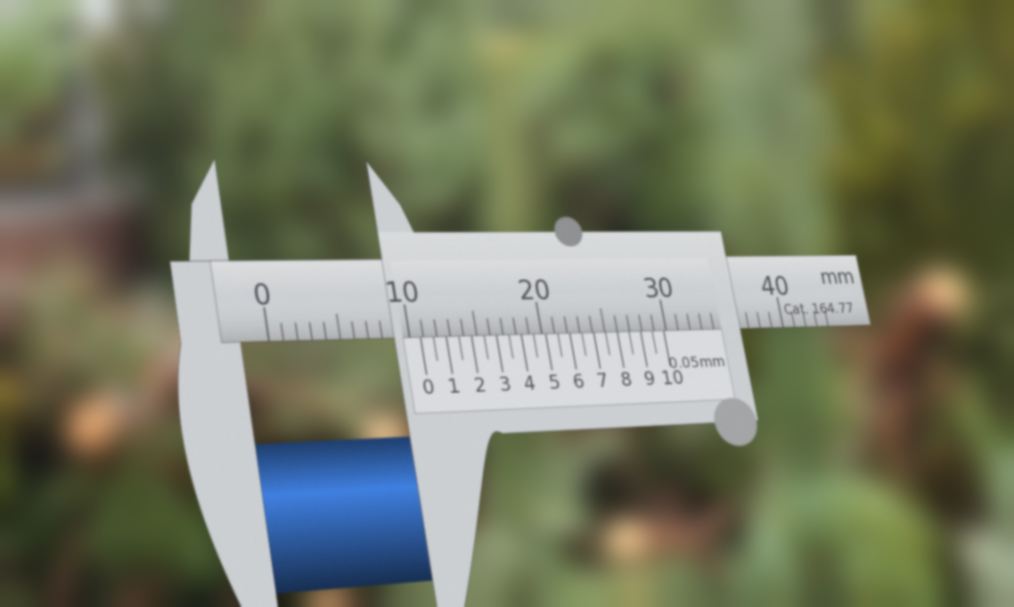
10.8 (mm)
